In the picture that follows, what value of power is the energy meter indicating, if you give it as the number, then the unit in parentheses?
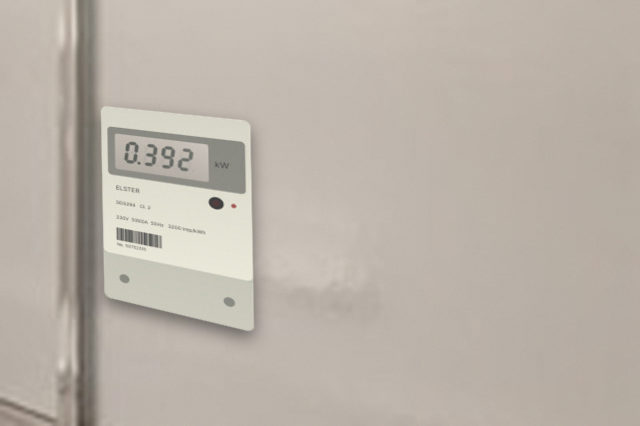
0.392 (kW)
